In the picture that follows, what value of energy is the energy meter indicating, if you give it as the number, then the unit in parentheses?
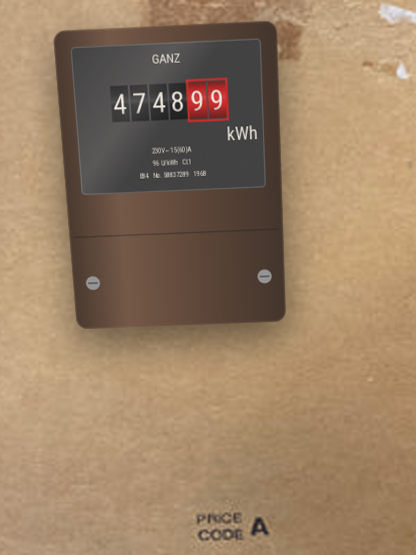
4748.99 (kWh)
